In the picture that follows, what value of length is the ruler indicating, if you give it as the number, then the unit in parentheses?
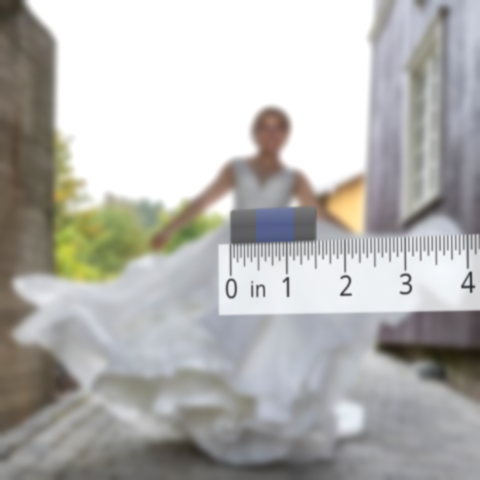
1.5 (in)
